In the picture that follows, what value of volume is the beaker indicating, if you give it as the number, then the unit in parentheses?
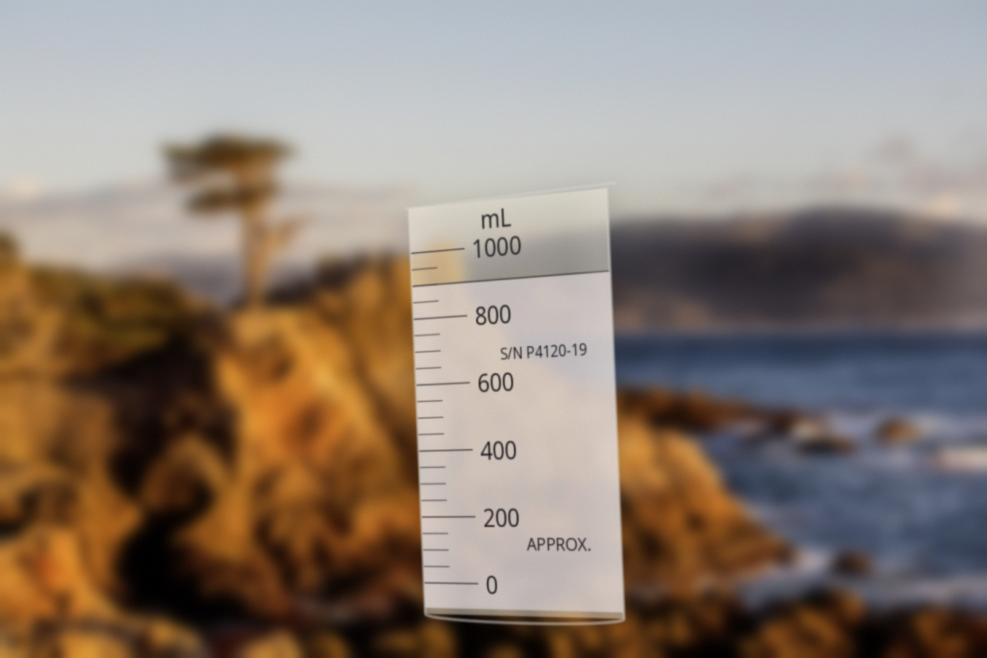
900 (mL)
